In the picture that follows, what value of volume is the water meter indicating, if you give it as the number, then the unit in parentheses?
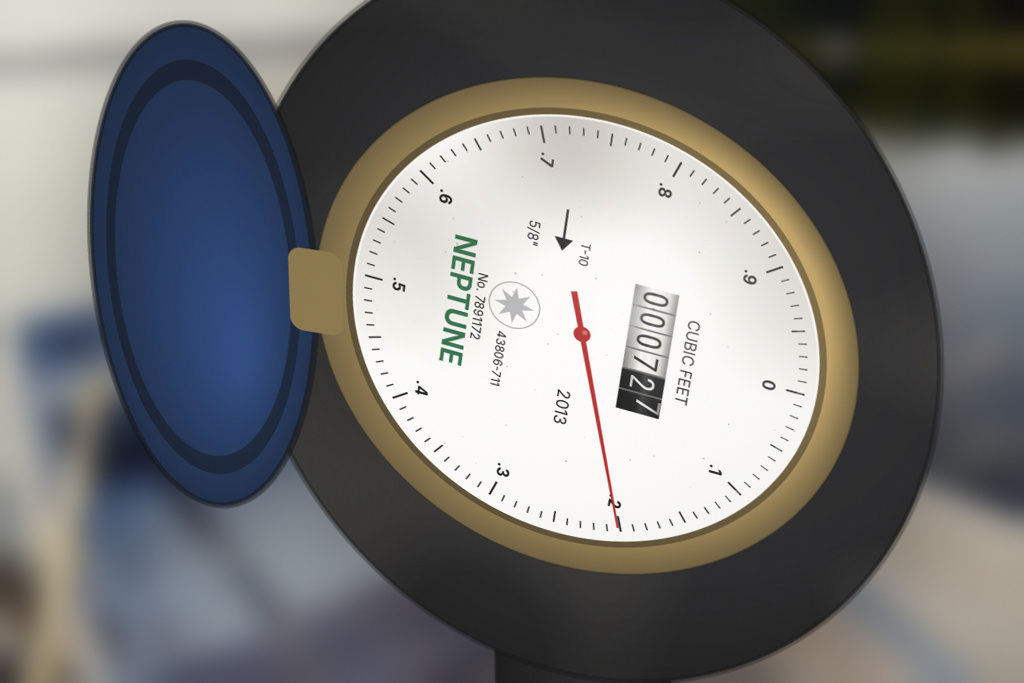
727.20 (ft³)
